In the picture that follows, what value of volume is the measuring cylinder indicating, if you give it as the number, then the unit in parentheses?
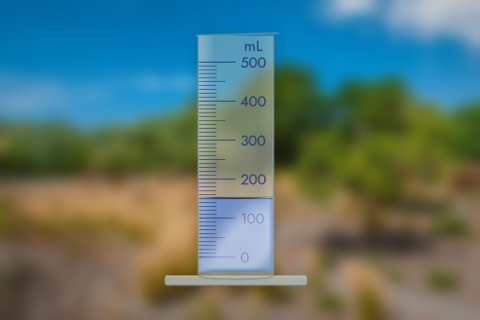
150 (mL)
